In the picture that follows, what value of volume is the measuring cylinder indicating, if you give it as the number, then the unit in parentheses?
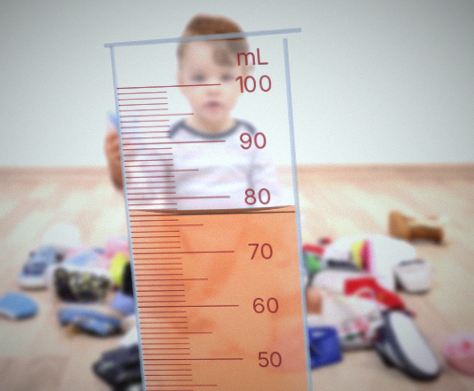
77 (mL)
